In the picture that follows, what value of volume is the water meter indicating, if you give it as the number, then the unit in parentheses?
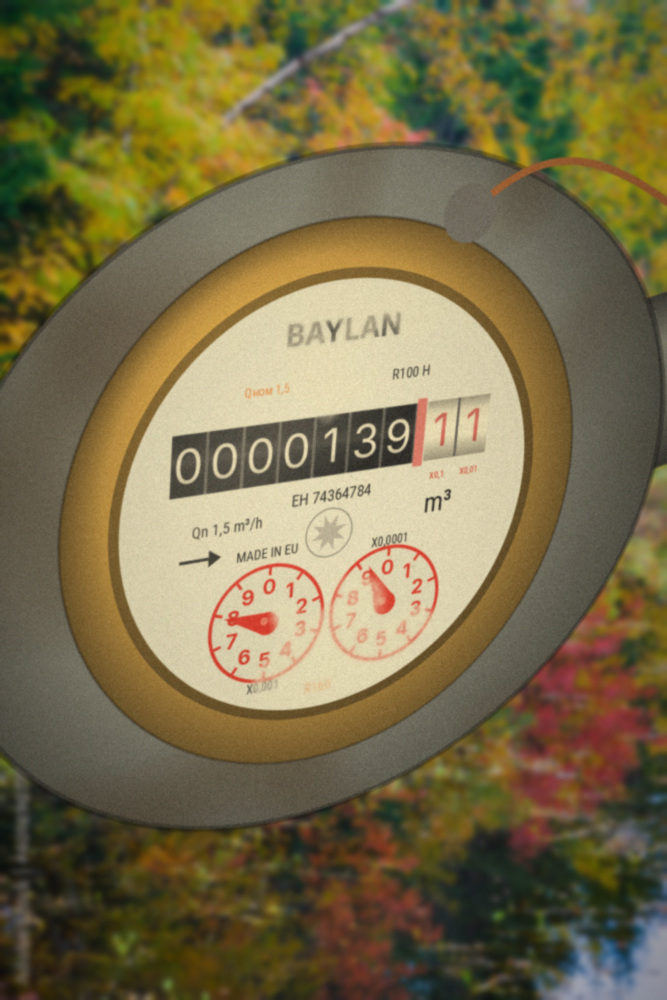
139.1179 (m³)
